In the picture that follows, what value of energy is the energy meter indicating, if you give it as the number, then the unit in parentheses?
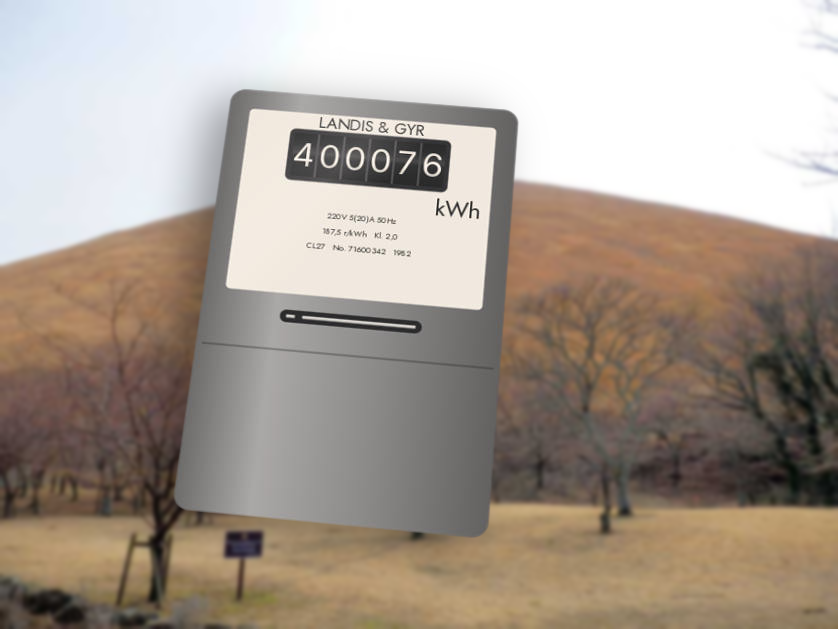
400076 (kWh)
